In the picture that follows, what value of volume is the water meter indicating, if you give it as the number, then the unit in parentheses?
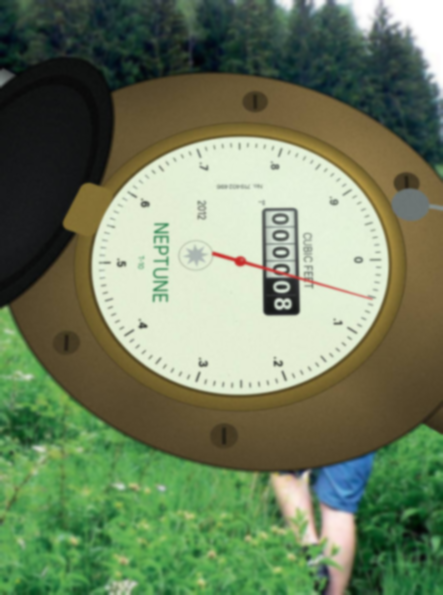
8.05 (ft³)
